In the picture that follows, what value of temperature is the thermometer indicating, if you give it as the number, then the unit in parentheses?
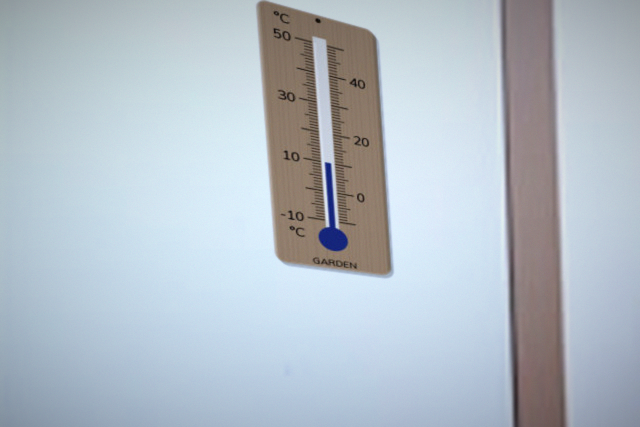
10 (°C)
